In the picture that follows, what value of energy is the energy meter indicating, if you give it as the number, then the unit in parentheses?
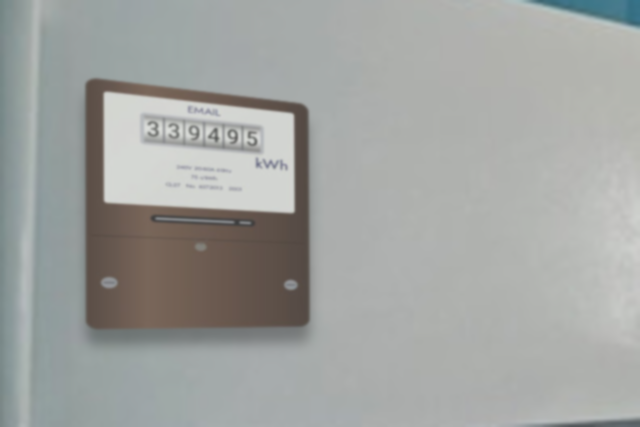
339495 (kWh)
